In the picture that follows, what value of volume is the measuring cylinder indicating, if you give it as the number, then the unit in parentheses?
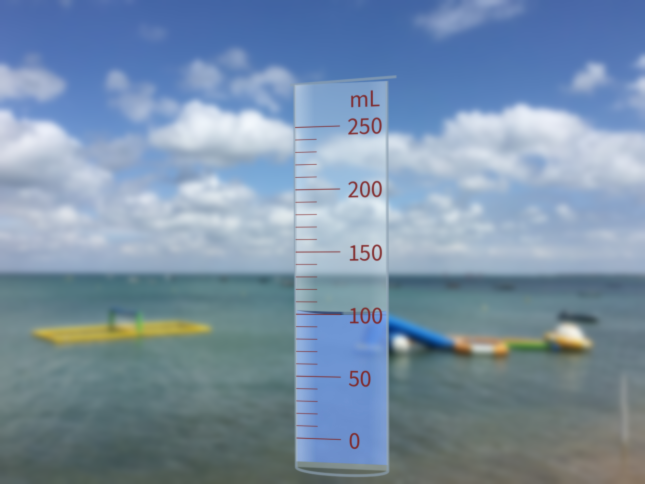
100 (mL)
